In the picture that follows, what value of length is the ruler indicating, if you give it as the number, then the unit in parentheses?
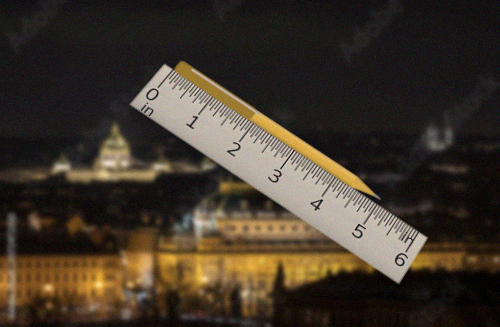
5 (in)
